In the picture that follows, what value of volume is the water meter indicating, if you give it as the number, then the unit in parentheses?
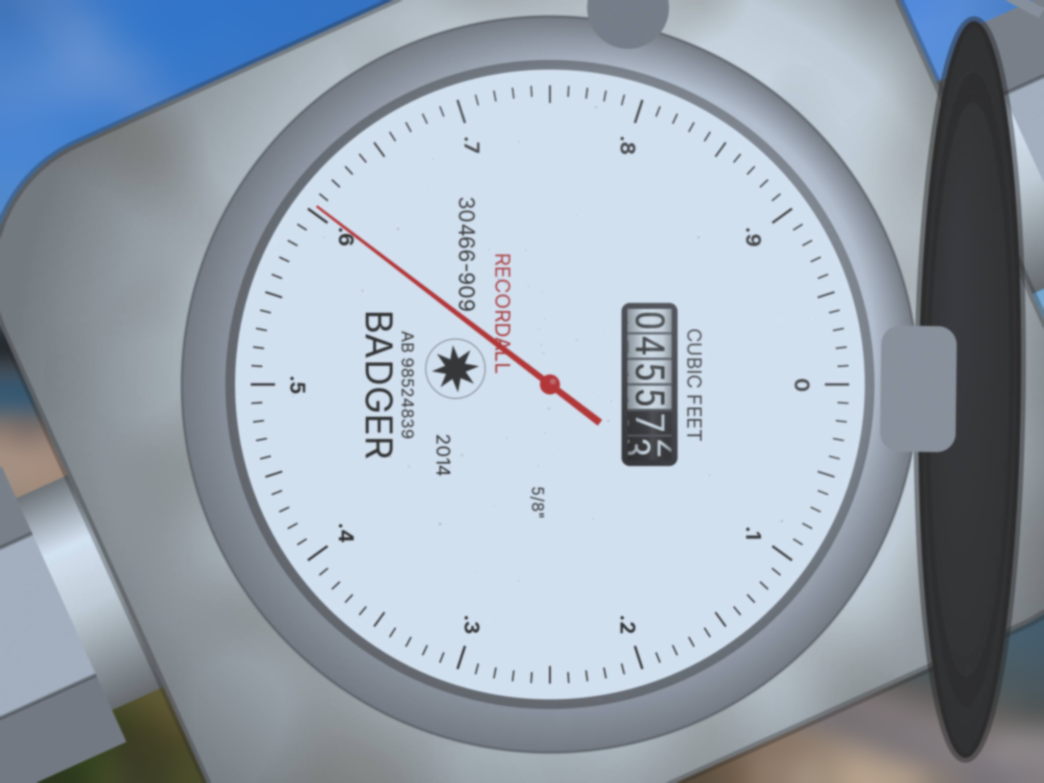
45572.60 (ft³)
